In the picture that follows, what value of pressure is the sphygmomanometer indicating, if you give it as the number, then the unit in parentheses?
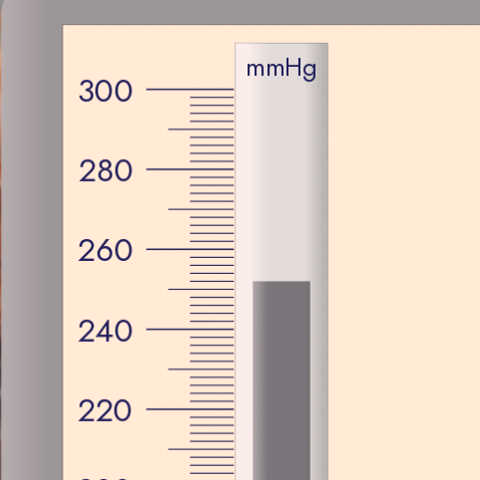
252 (mmHg)
